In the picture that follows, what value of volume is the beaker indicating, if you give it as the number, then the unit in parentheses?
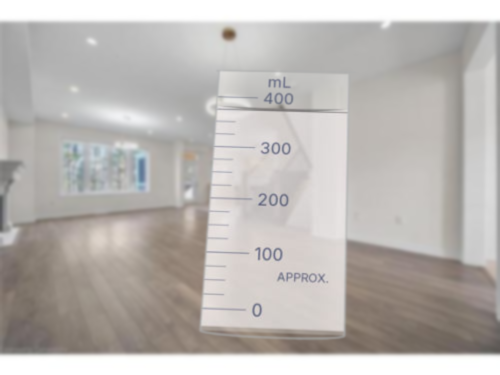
375 (mL)
